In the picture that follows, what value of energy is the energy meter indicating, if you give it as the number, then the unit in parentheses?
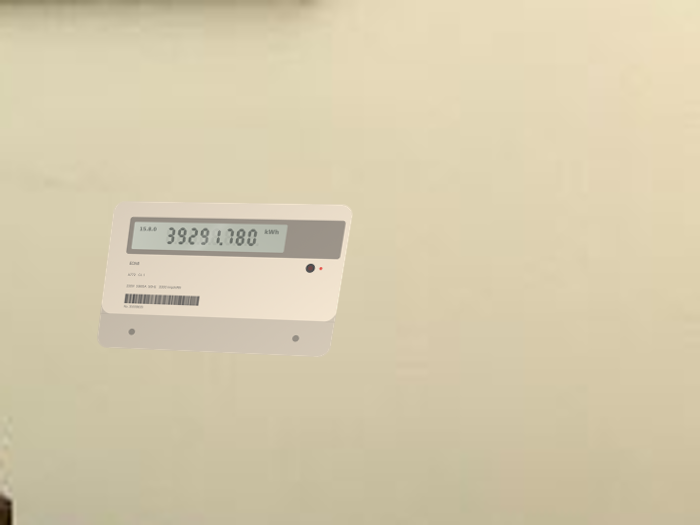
39291.780 (kWh)
